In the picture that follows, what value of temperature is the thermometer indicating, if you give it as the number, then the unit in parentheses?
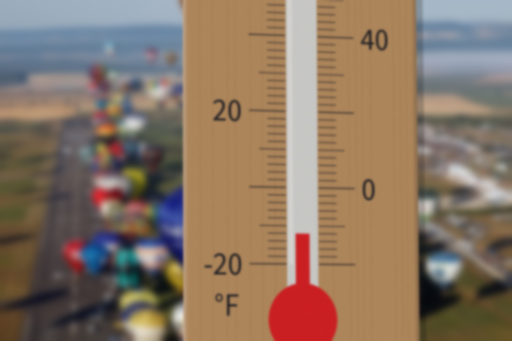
-12 (°F)
